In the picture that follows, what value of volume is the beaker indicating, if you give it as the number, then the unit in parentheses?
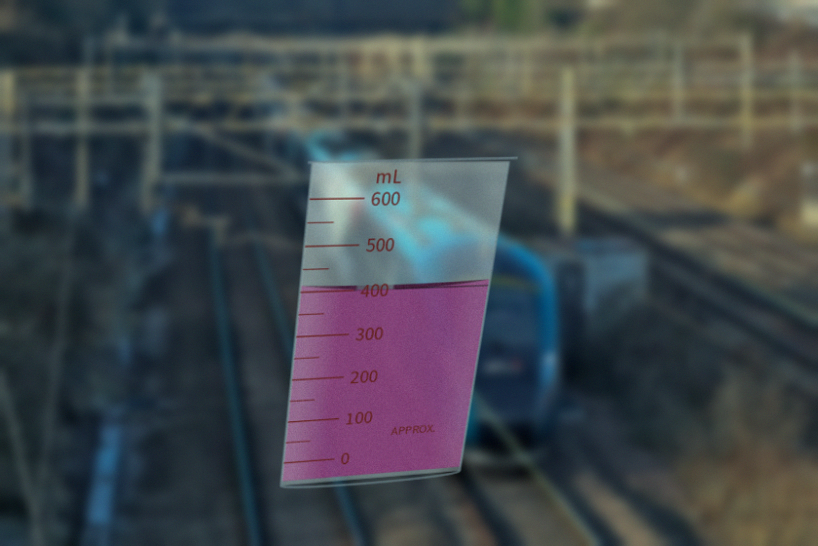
400 (mL)
